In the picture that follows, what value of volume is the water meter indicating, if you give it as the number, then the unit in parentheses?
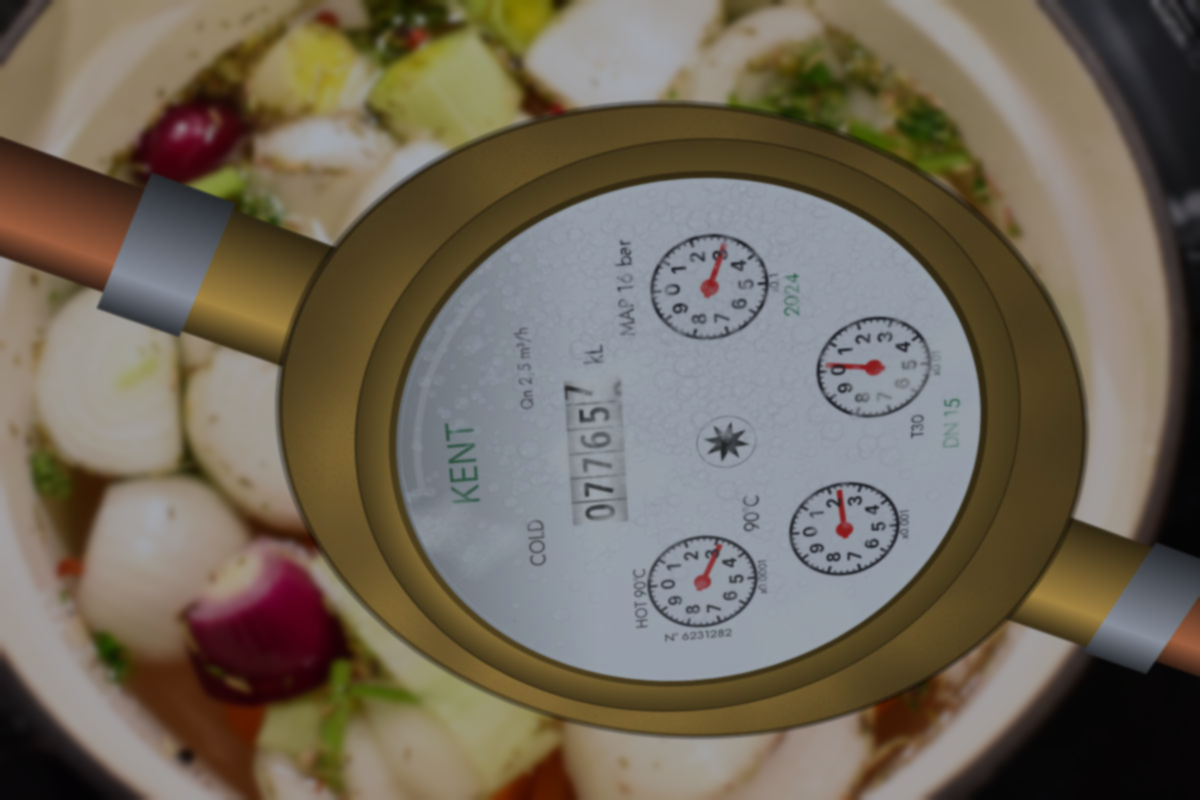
77657.3023 (kL)
